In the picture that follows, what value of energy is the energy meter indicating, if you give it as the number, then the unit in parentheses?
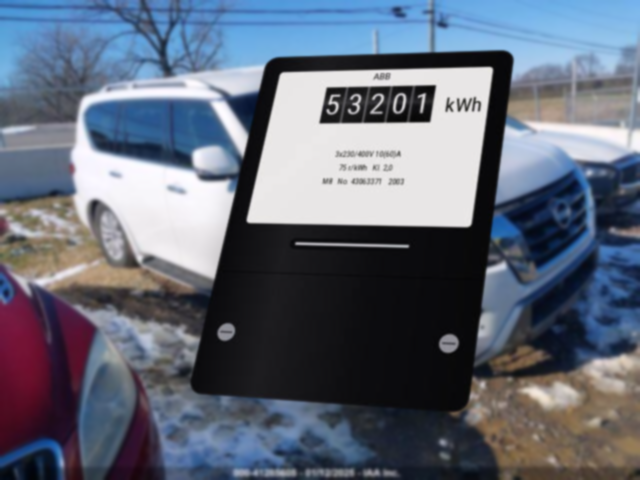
53201 (kWh)
